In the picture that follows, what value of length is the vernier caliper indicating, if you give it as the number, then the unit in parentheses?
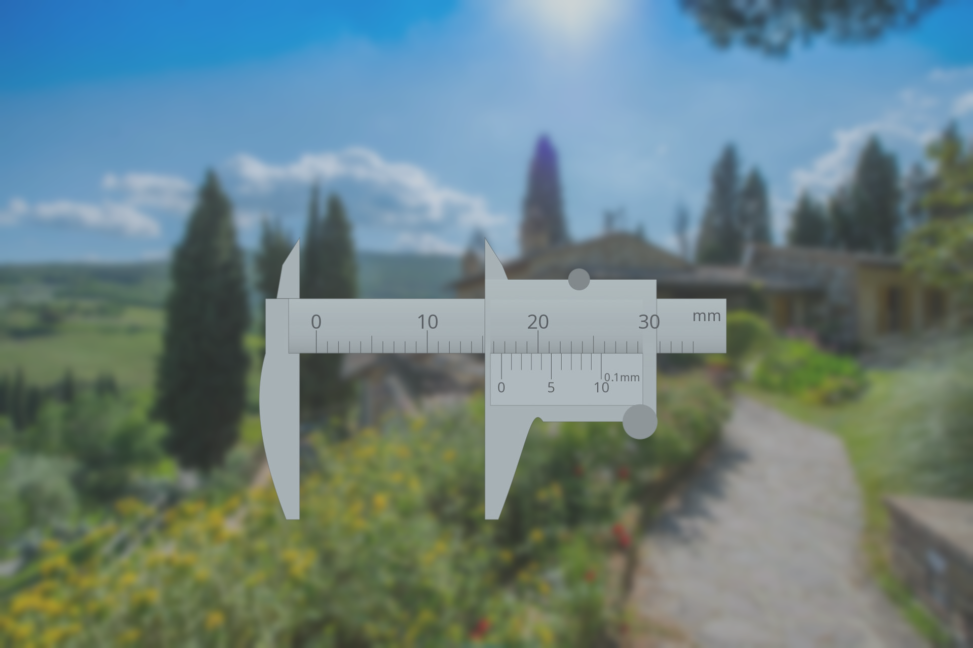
16.7 (mm)
